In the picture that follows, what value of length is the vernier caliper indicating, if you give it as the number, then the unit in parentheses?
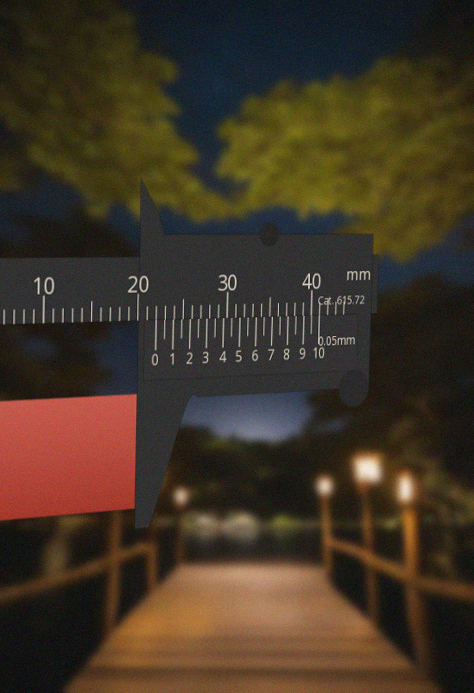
22.0 (mm)
